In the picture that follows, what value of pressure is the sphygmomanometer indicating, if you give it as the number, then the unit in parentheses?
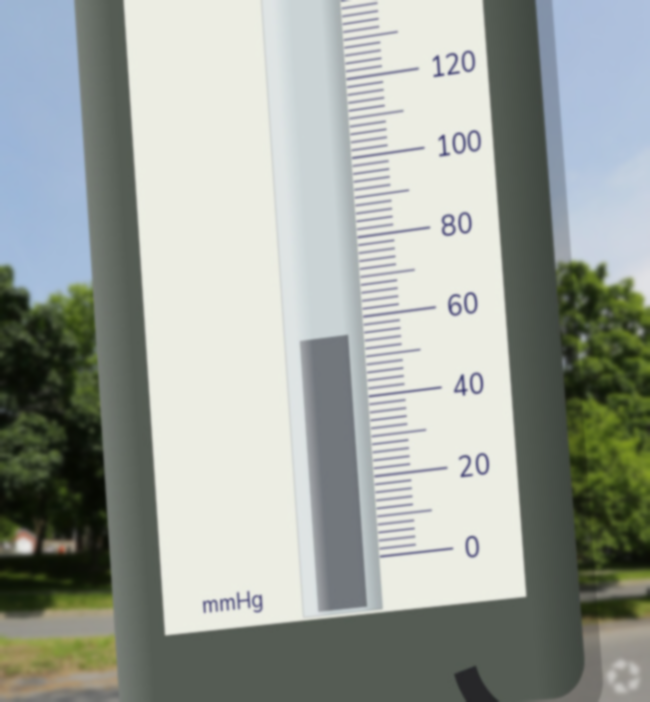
56 (mmHg)
